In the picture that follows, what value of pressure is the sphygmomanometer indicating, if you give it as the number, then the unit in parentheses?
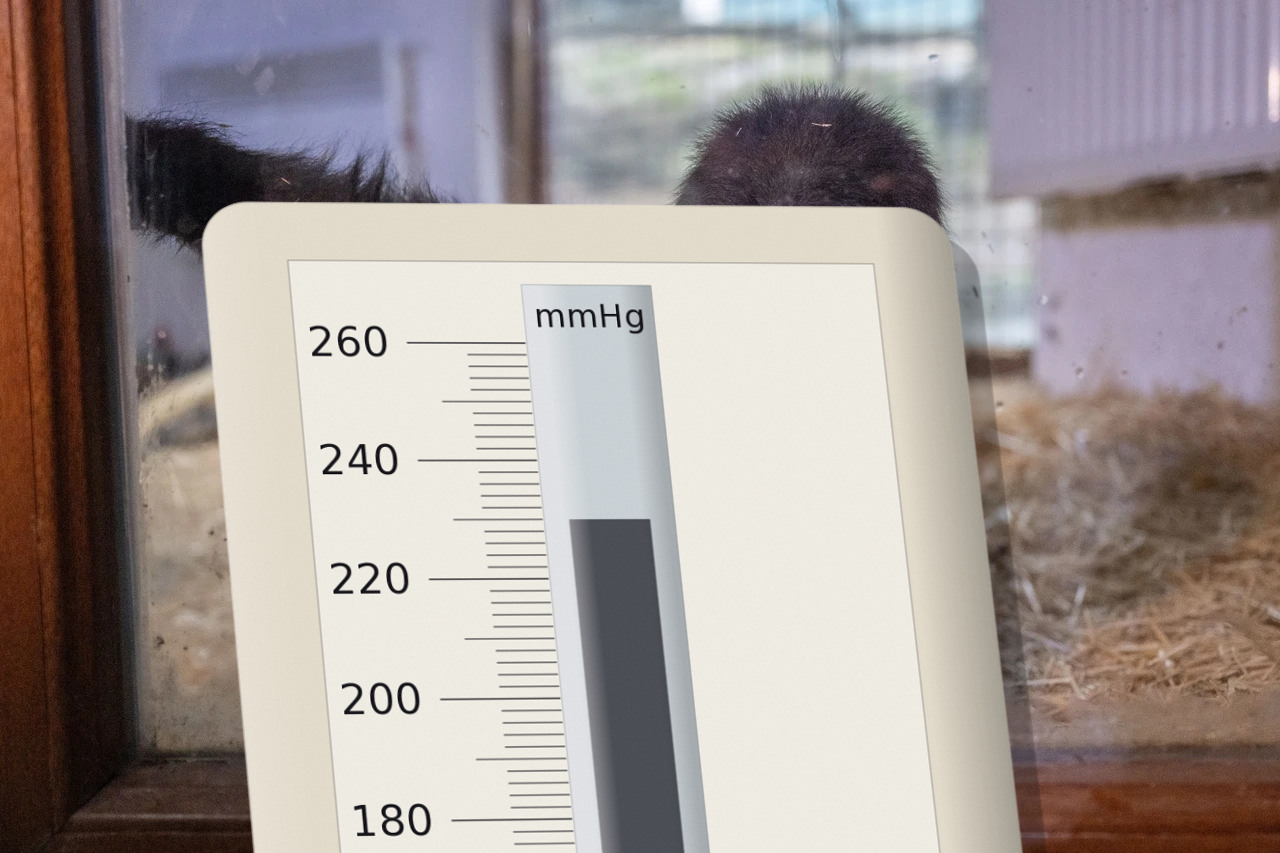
230 (mmHg)
